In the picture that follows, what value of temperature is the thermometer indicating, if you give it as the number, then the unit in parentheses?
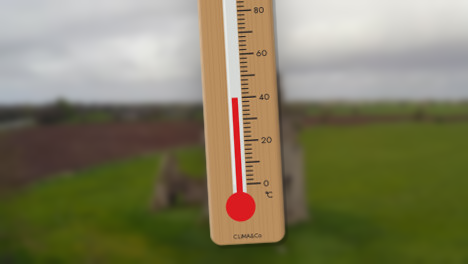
40 (°C)
